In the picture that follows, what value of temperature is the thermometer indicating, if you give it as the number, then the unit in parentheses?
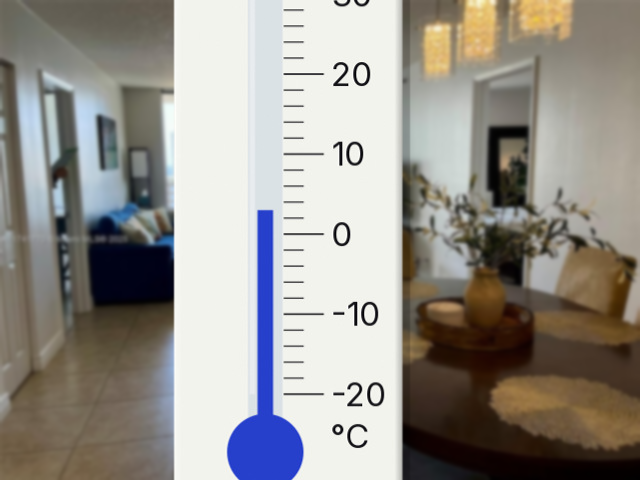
3 (°C)
